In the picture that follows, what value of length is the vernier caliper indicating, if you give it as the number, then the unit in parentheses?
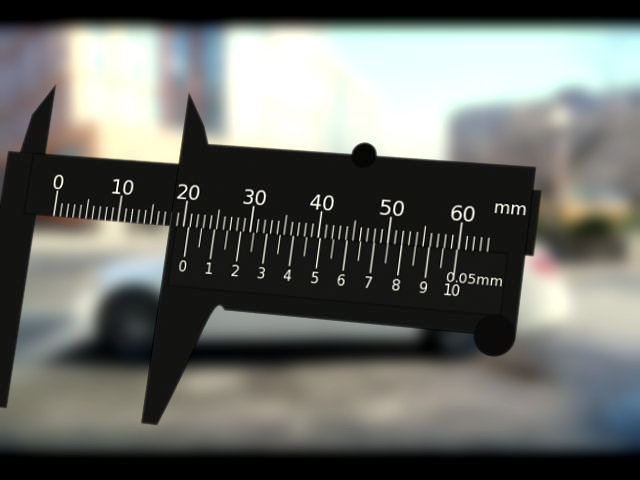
20.8 (mm)
